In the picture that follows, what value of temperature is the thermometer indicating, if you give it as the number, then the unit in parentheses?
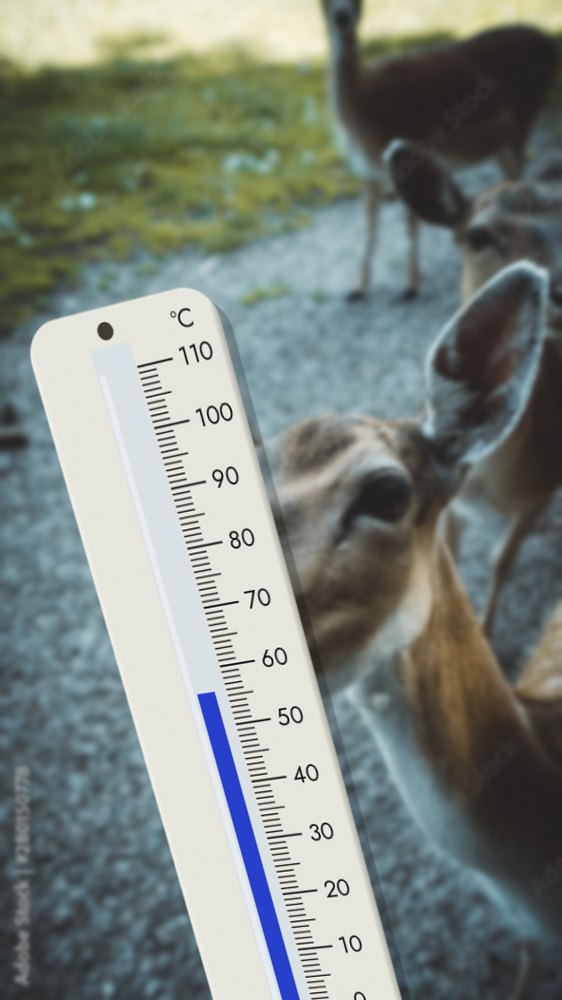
56 (°C)
